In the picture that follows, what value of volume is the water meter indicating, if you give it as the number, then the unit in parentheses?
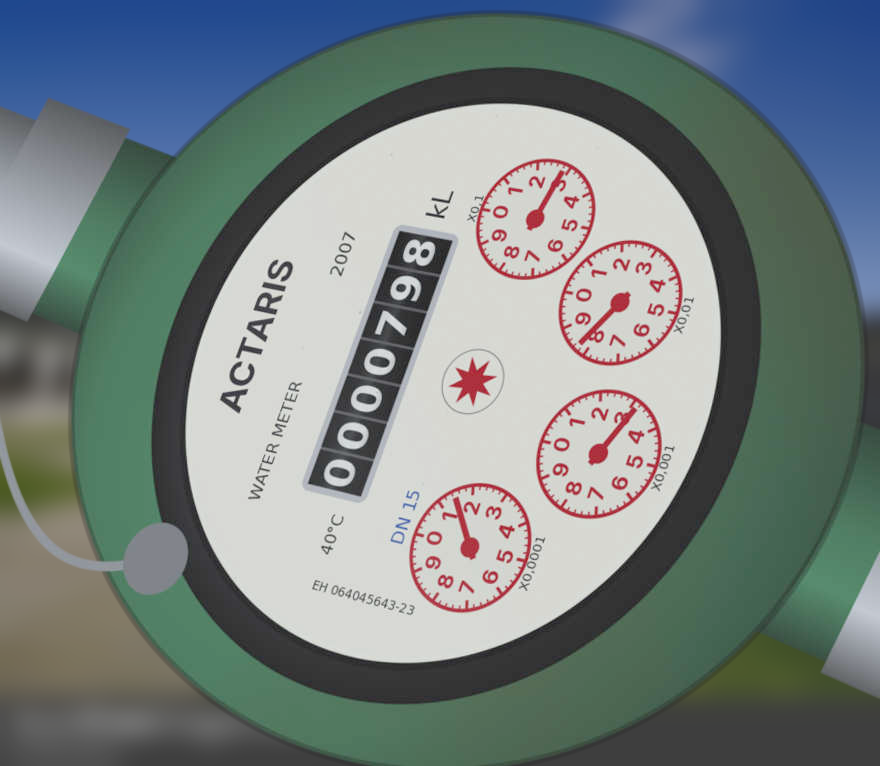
798.2831 (kL)
